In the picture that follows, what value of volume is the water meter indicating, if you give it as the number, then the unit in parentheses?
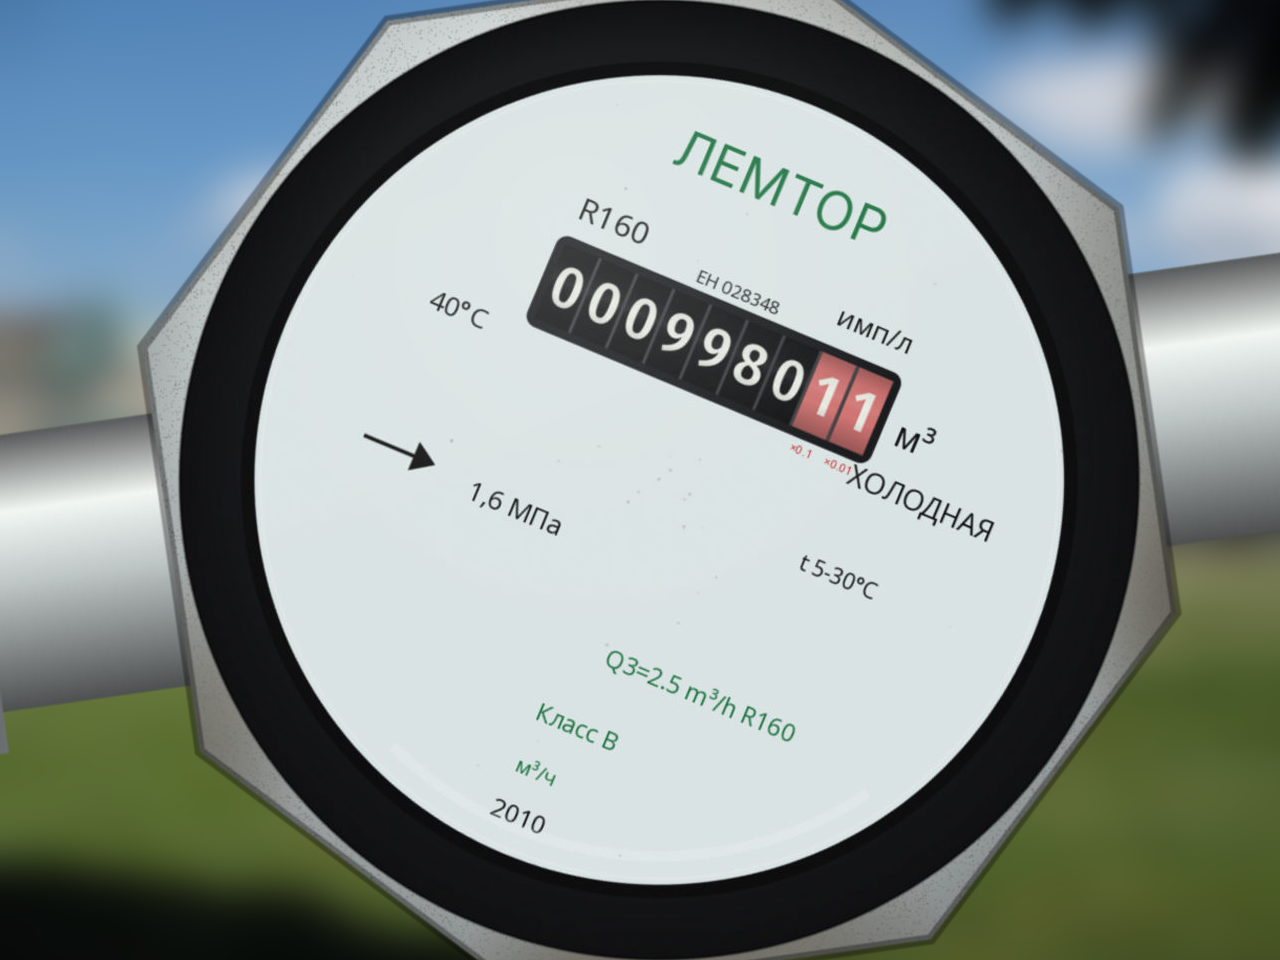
9980.11 (m³)
